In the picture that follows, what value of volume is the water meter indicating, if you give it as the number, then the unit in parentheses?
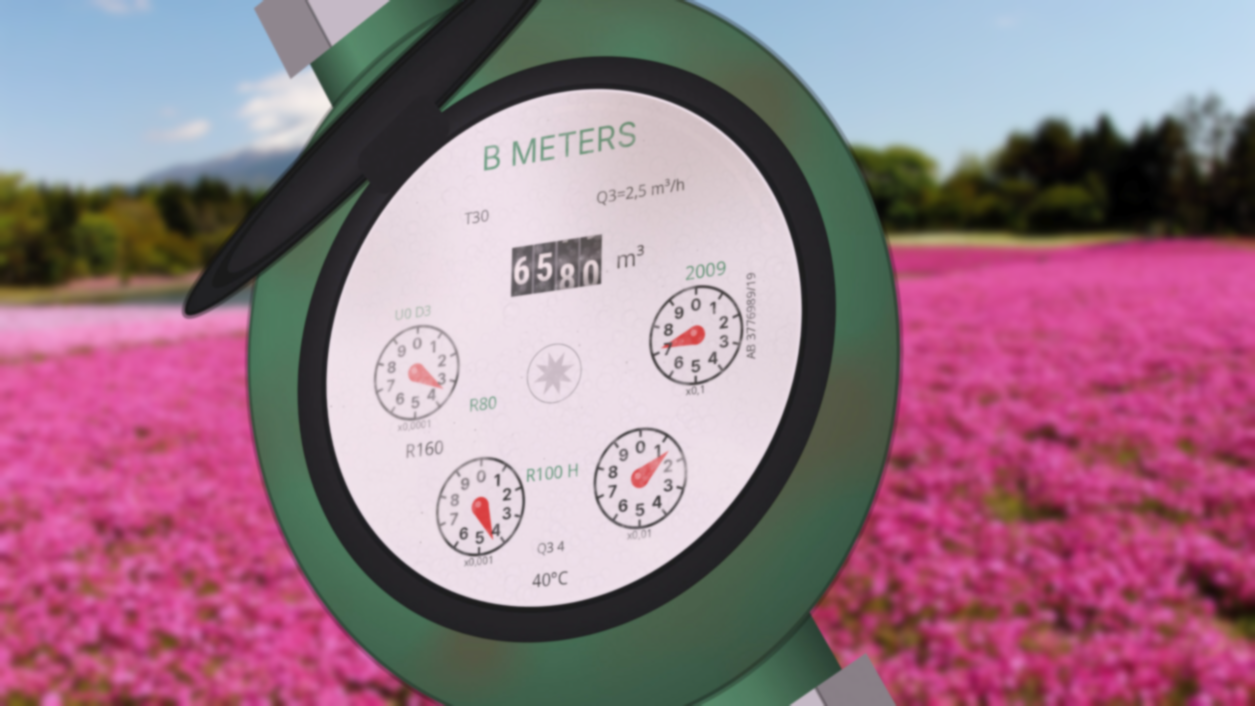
6579.7143 (m³)
